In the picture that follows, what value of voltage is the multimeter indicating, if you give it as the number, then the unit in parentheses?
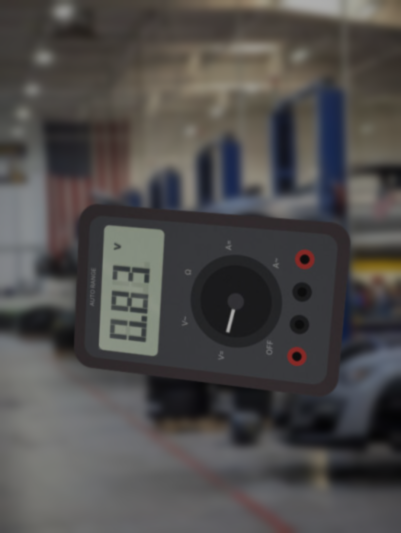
0.83 (V)
